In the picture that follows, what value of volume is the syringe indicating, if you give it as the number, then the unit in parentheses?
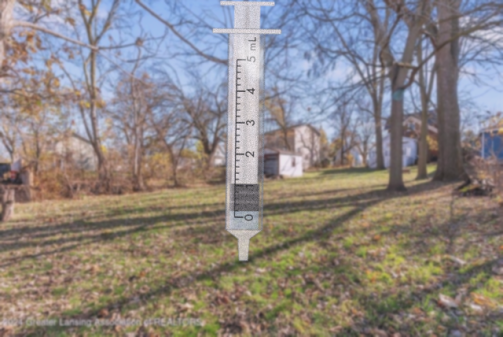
0.2 (mL)
